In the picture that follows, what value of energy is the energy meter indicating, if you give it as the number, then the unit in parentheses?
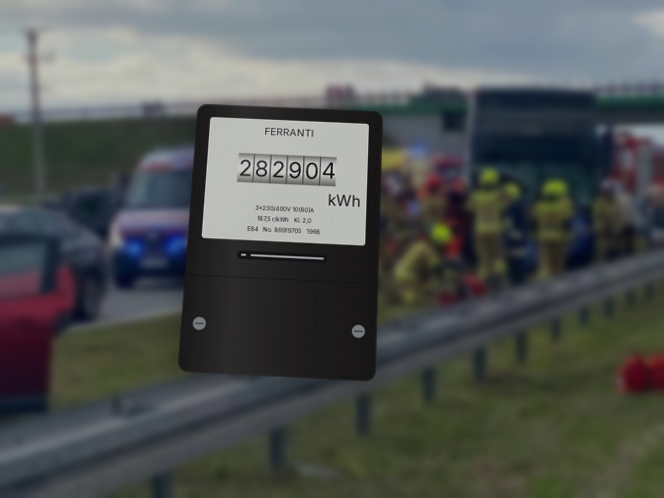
282904 (kWh)
